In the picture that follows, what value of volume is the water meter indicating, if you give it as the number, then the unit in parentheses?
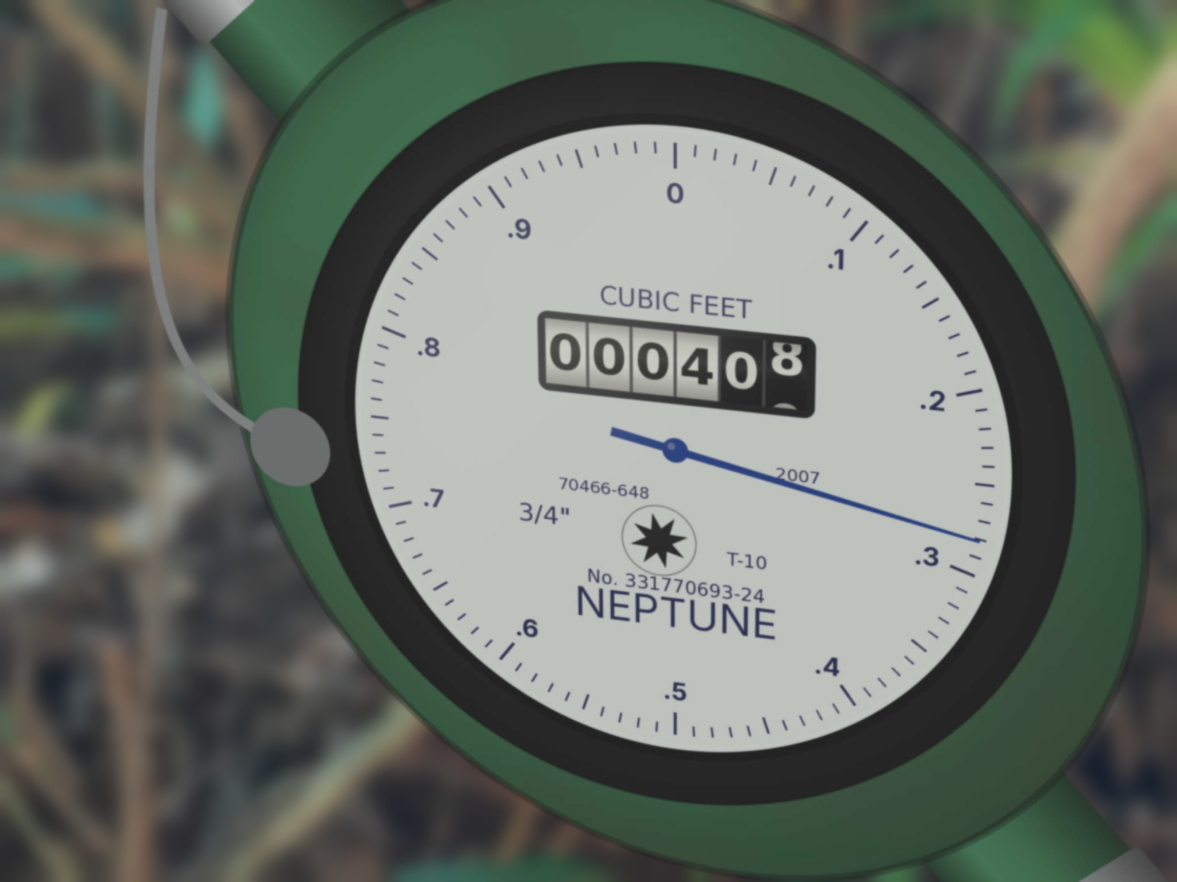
408.28 (ft³)
